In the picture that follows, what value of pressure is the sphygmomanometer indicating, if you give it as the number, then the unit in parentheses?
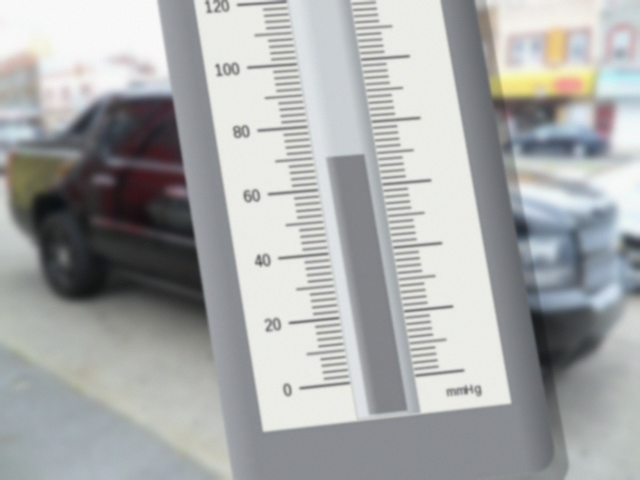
70 (mmHg)
